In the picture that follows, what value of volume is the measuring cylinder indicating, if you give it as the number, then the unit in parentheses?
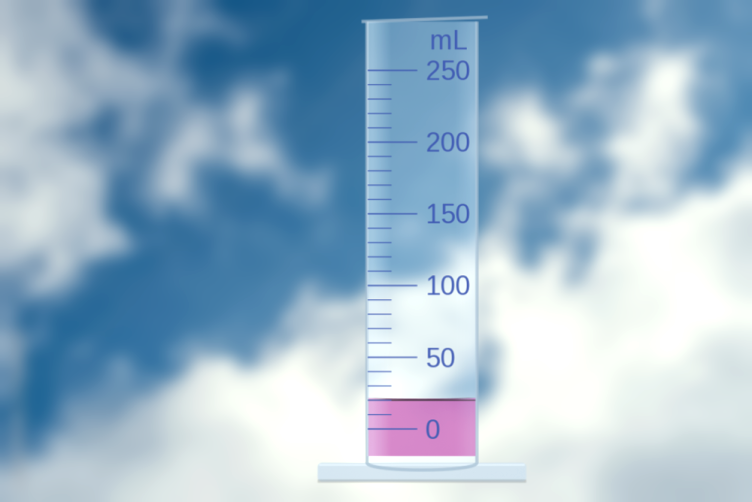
20 (mL)
